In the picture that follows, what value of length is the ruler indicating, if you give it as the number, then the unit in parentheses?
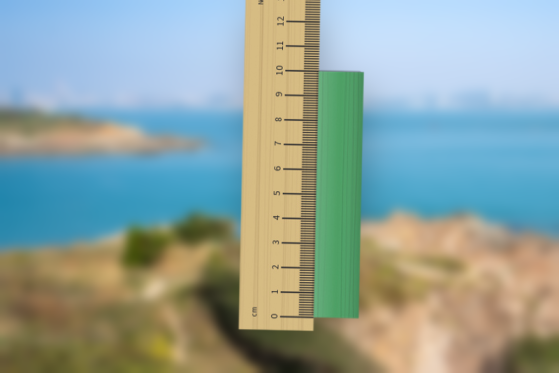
10 (cm)
